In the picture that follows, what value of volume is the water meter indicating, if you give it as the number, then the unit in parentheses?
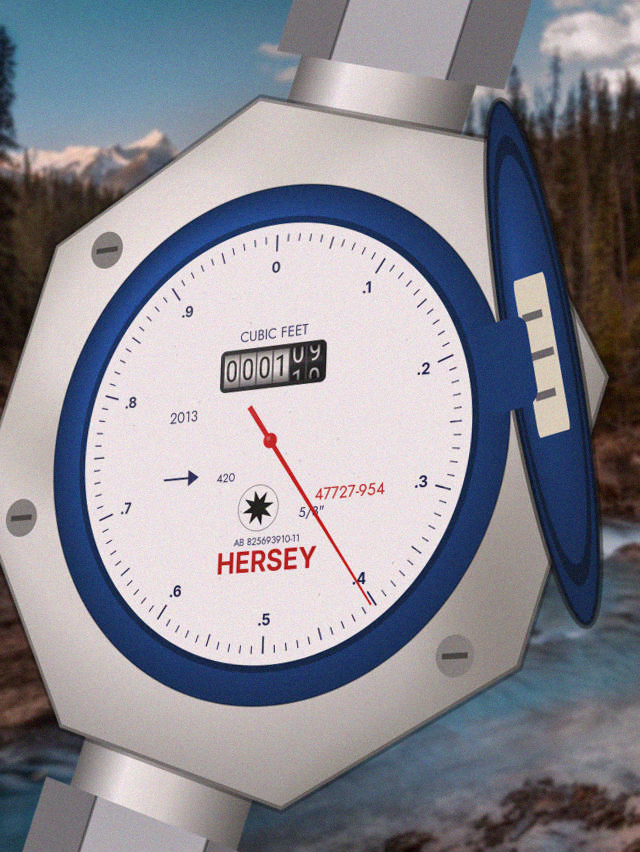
109.40 (ft³)
